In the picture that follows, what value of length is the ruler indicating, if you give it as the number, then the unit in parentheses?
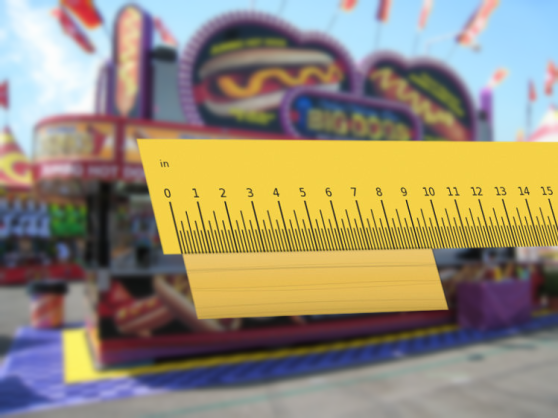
9.5 (in)
